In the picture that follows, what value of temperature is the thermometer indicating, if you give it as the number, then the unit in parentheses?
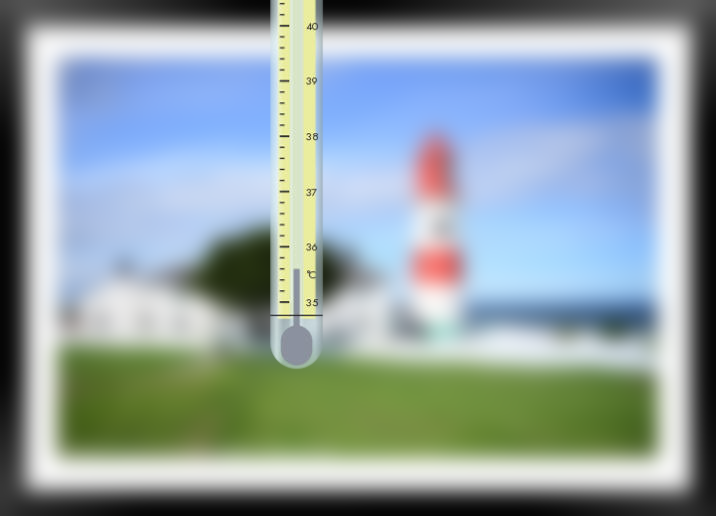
35.6 (°C)
